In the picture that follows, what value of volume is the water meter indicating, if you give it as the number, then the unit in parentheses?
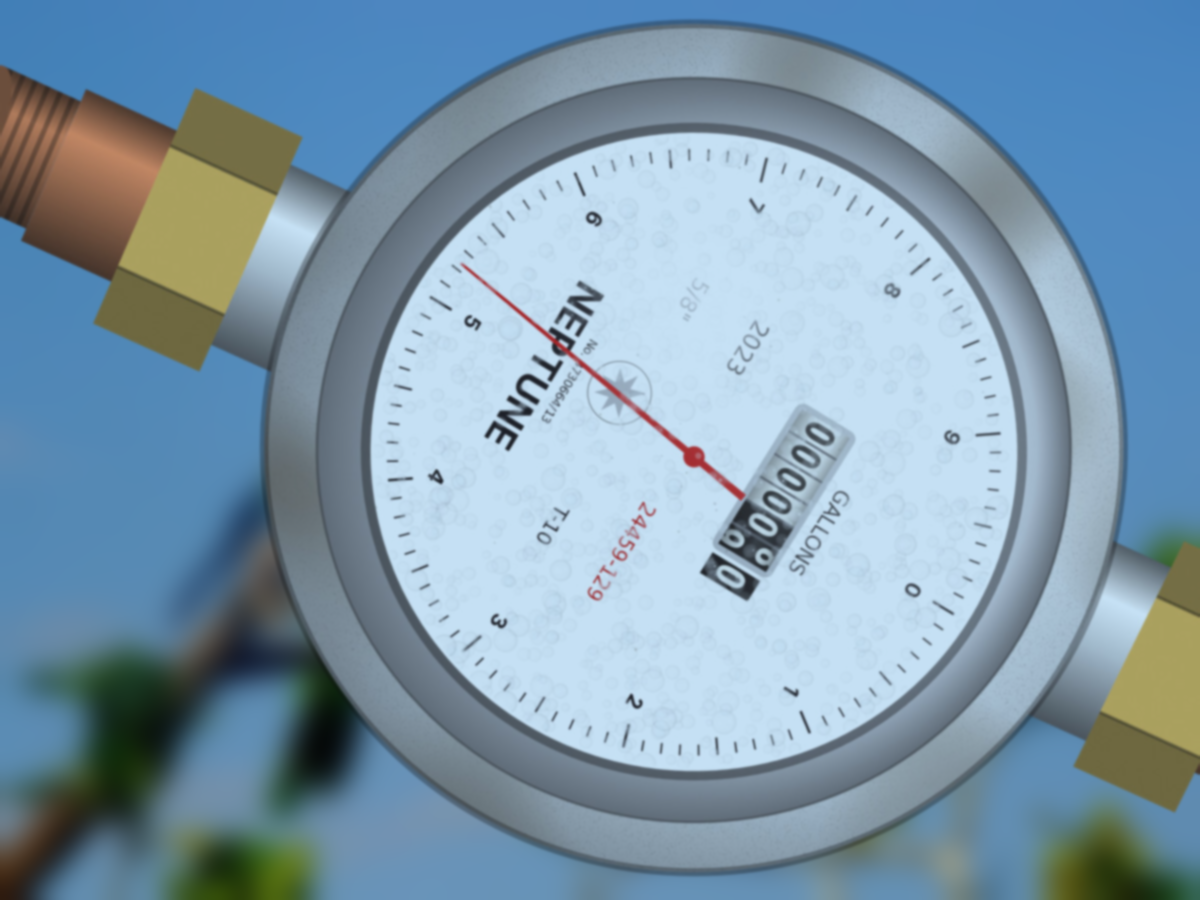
85.2 (gal)
